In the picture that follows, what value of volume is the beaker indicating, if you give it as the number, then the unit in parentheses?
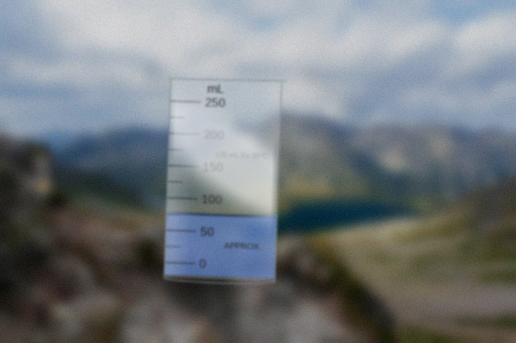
75 (mL)
